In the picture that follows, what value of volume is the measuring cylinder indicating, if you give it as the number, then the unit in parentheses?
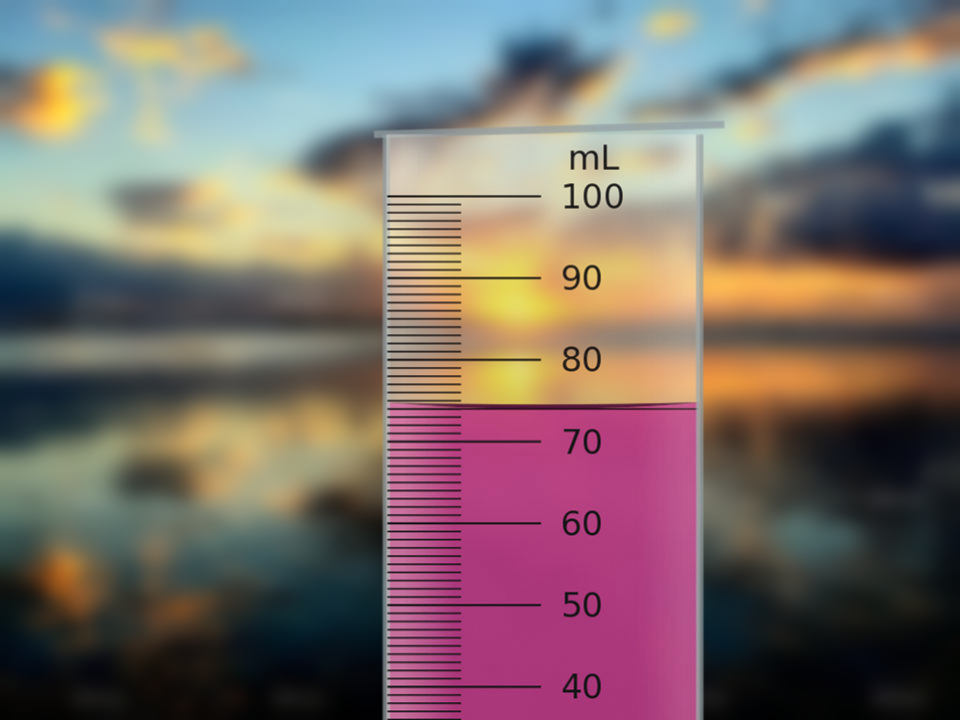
74 (mL)
